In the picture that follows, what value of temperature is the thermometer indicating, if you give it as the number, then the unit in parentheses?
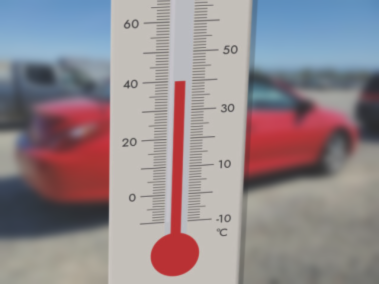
40 (°C)
